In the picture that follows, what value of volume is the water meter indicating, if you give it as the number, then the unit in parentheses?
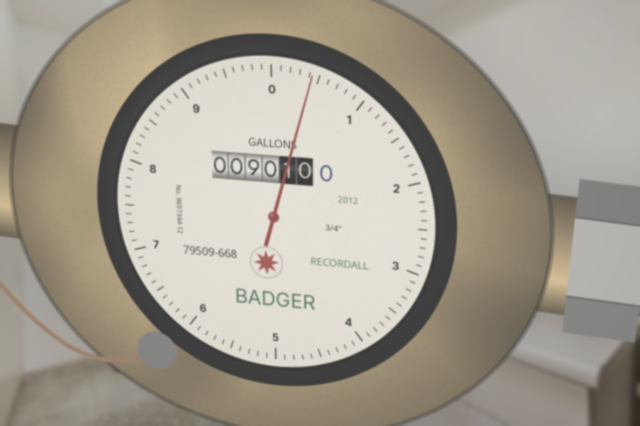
90100.4 (gal)
